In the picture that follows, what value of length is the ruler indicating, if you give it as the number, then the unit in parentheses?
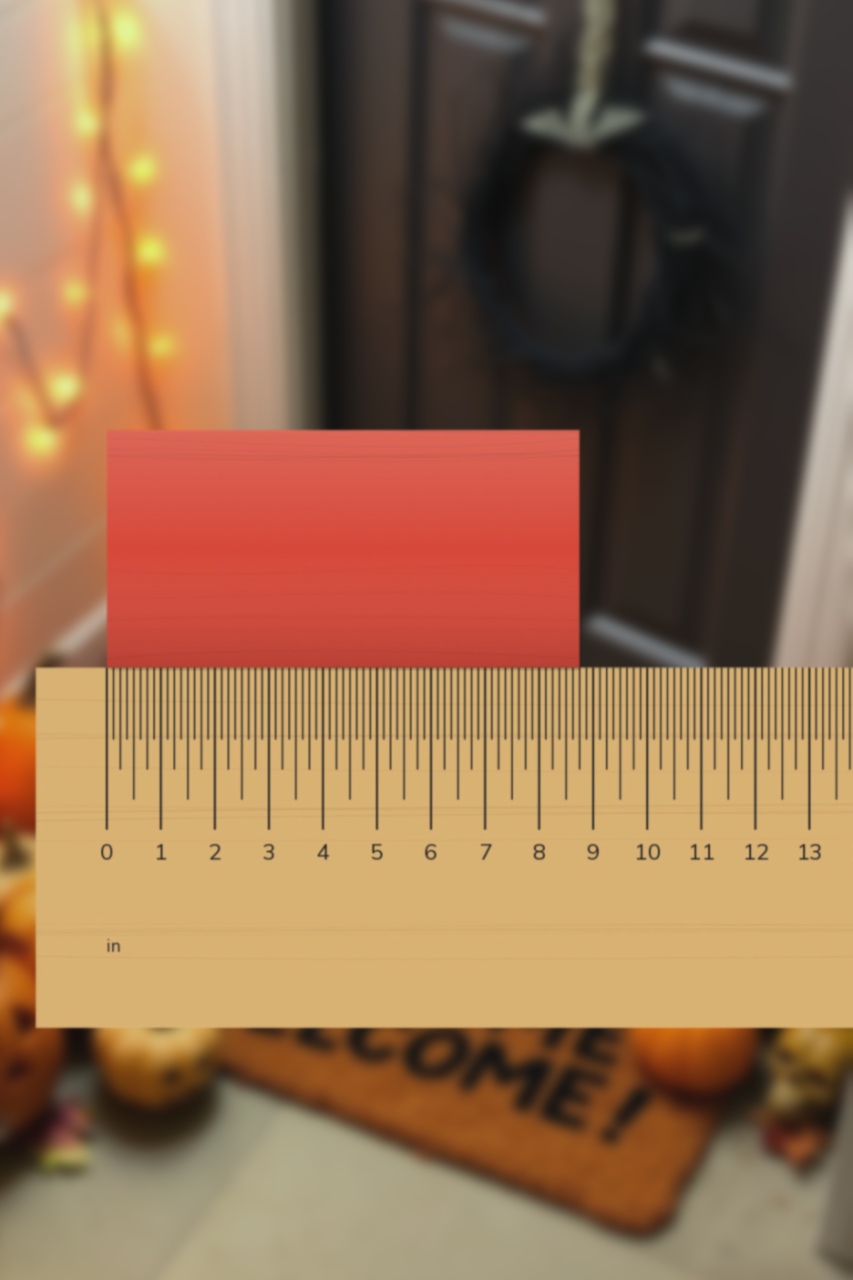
8.75 (in)
